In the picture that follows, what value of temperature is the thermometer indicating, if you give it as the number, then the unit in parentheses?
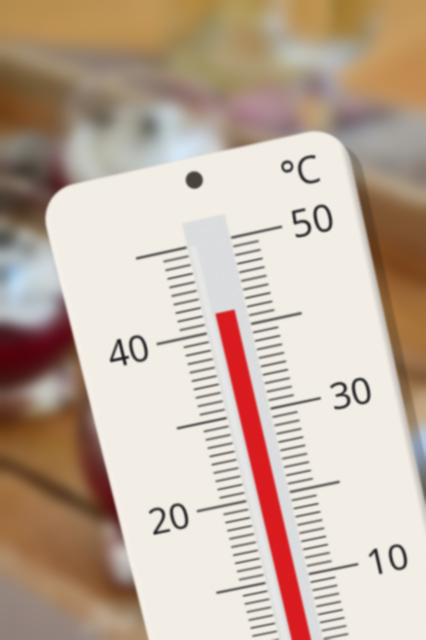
42 (°C)
